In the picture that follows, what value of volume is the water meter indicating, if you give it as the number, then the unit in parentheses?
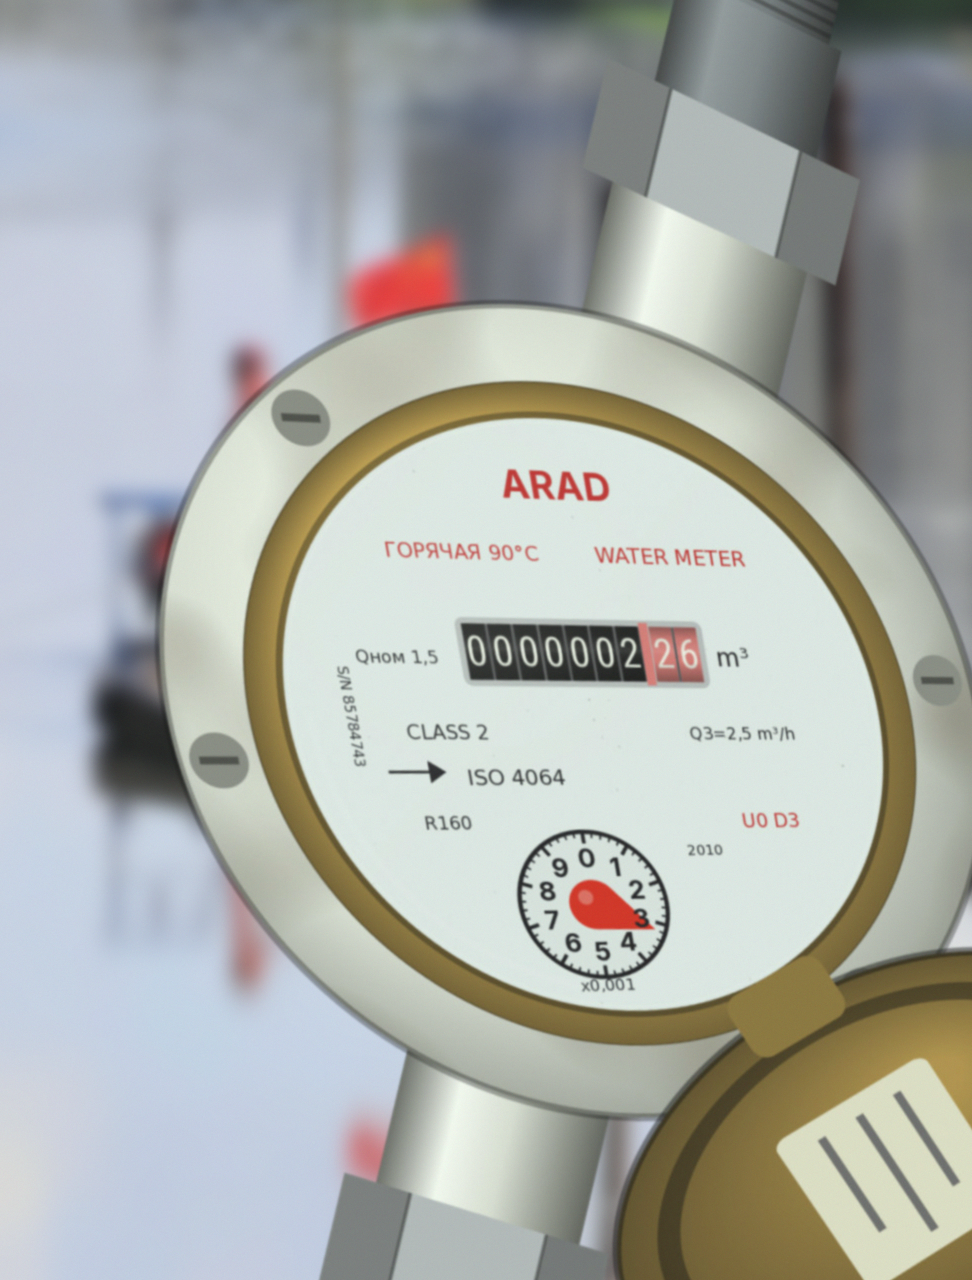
2.263 (m³)
